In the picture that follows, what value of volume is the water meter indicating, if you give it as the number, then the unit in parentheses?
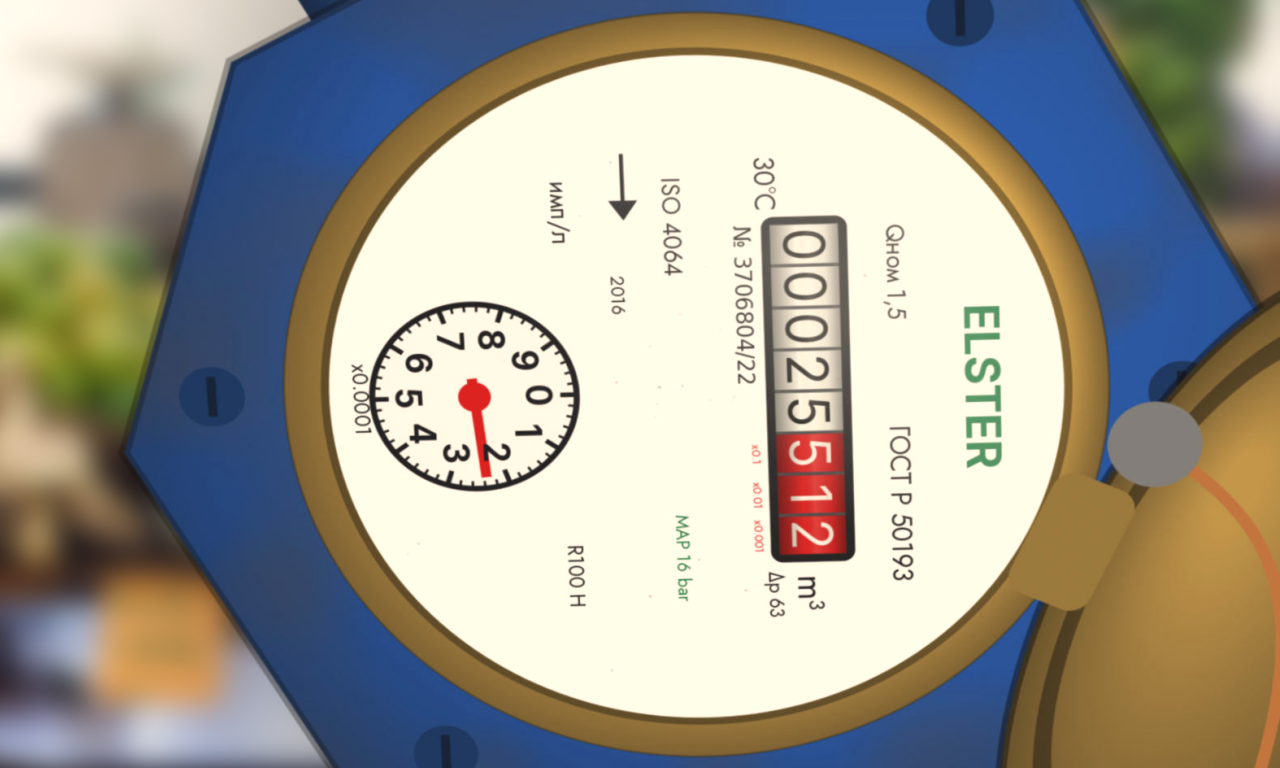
25.5122 (m³)
